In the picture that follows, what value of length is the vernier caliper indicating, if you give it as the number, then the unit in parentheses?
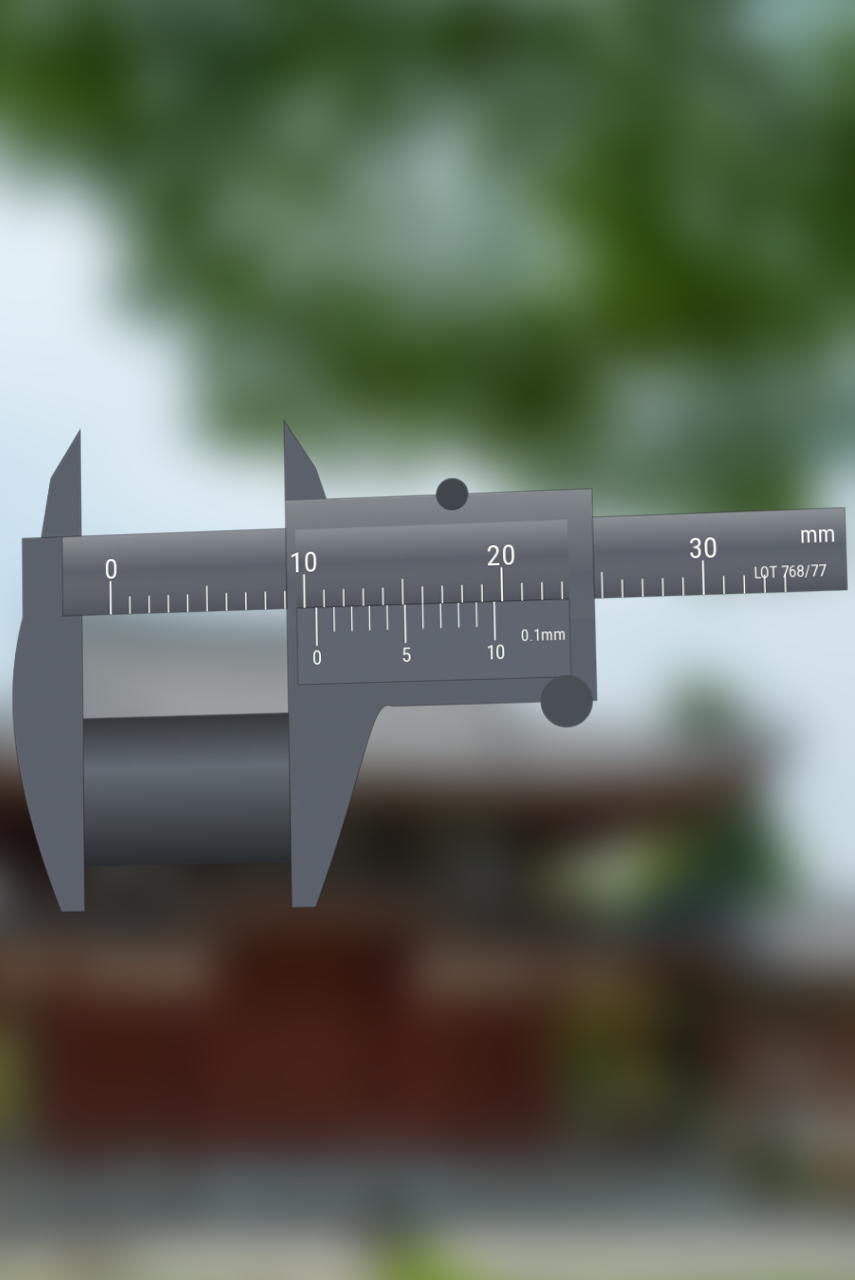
10.6 (mm)
